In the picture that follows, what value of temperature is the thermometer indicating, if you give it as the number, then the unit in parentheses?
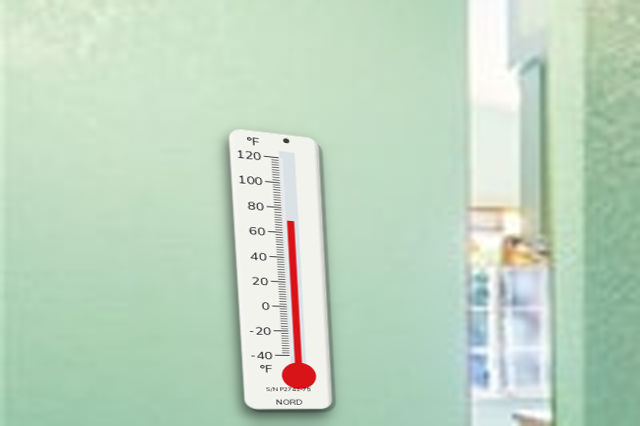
70 (°F)
